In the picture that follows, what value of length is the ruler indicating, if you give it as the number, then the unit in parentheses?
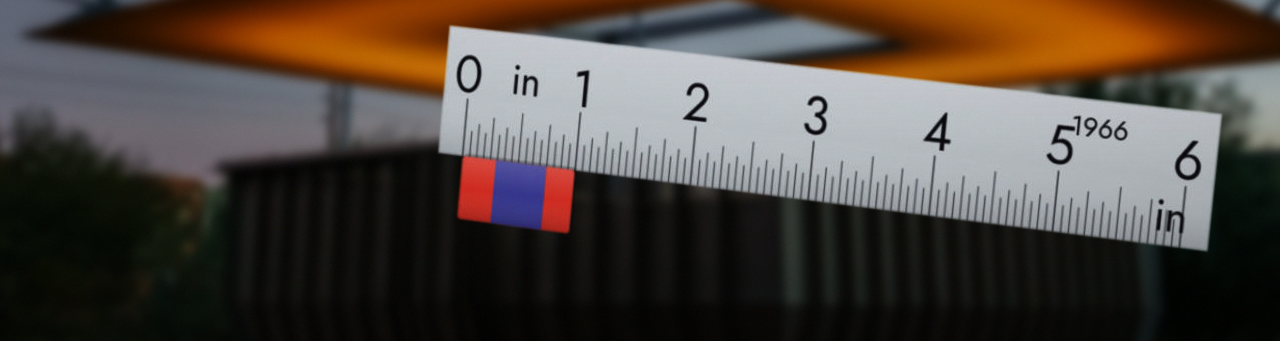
1 (in)
